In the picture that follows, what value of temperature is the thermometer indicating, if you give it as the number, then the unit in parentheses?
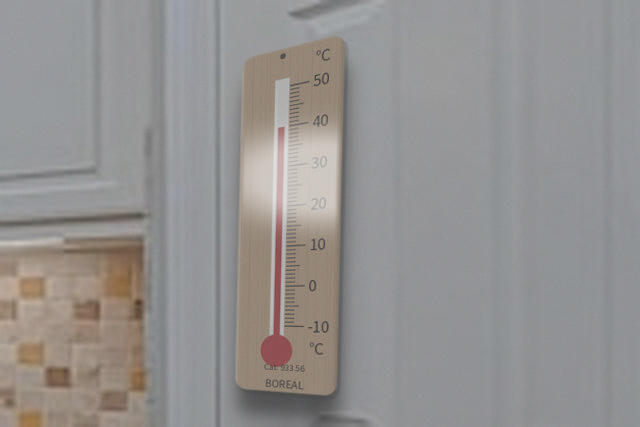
40 (°C)
